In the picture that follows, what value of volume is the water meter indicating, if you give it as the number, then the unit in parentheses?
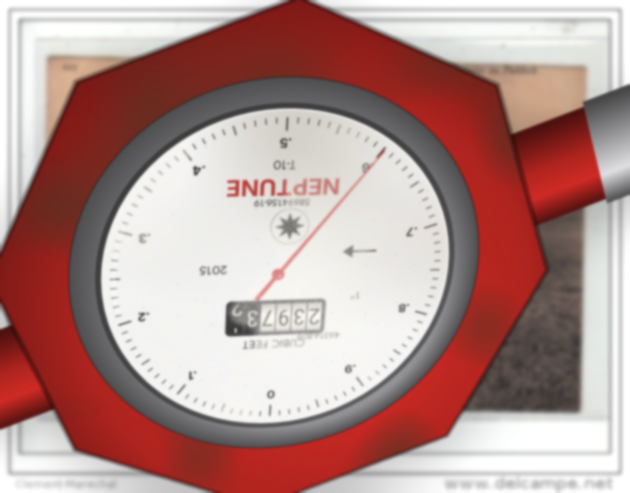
239731.60 (ft³)
